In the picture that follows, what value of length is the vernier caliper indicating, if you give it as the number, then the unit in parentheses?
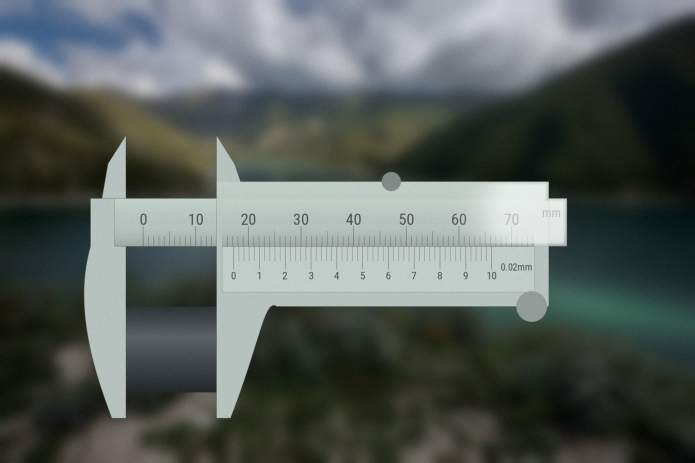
17.2 (mm)
